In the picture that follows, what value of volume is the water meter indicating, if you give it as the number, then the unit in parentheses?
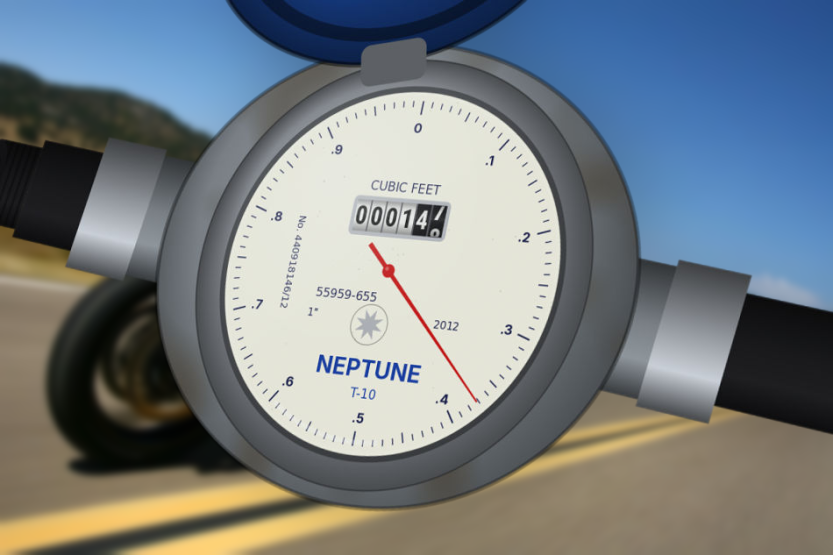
147.37 (ft³)
